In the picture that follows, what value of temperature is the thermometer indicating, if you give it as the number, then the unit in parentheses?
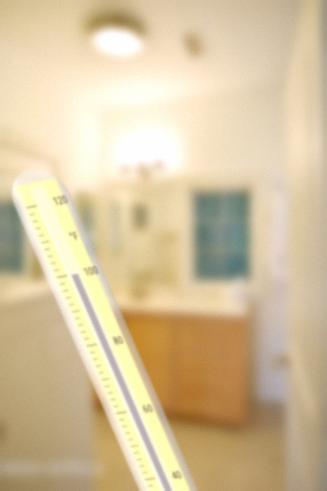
100 (°F)
